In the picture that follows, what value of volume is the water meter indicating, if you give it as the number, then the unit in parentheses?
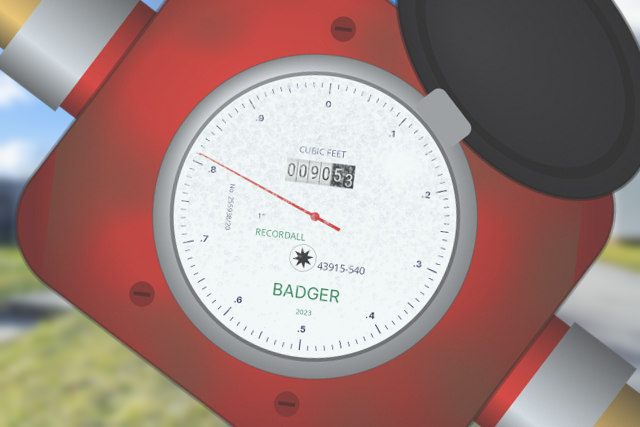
9052.81 (ft³)
